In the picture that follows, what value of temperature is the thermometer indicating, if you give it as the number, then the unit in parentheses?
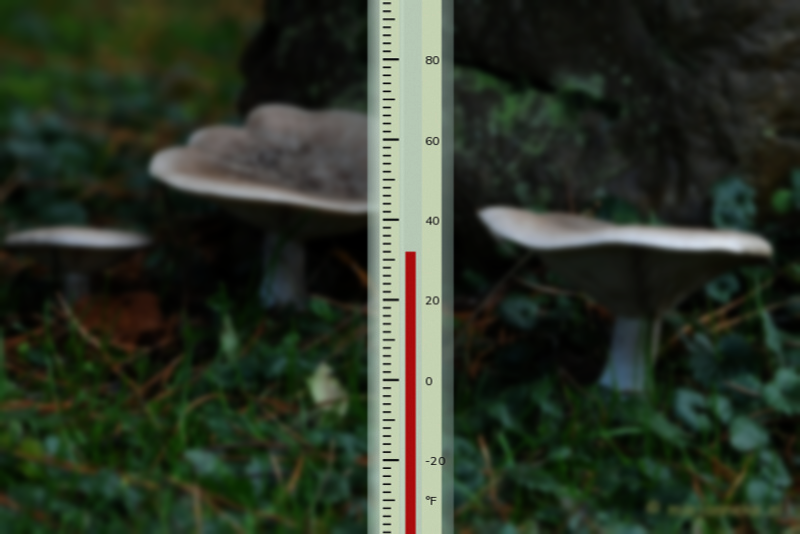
32 (°F)
